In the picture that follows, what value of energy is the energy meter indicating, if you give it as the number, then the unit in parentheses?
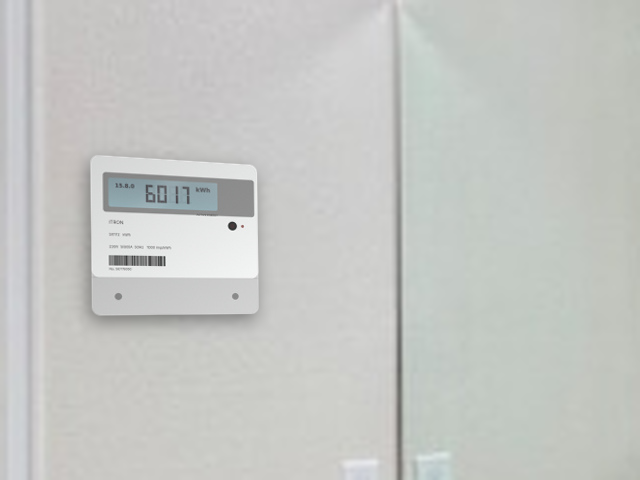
6017 (kWh)
